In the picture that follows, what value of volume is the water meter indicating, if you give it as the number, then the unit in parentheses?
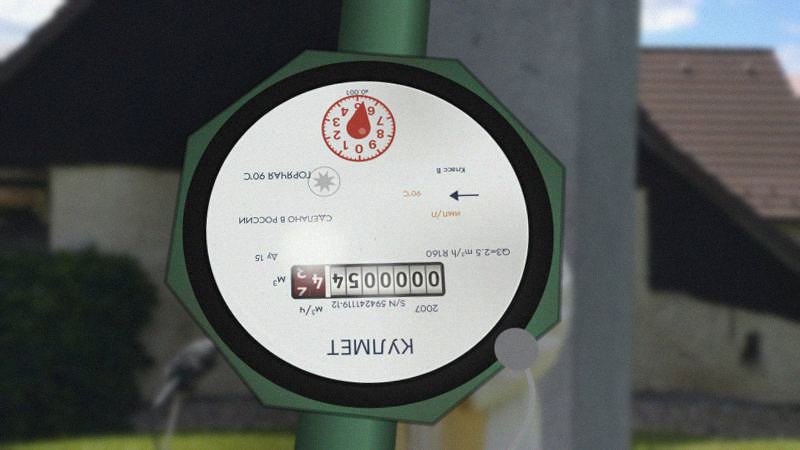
54.425 (m³)
